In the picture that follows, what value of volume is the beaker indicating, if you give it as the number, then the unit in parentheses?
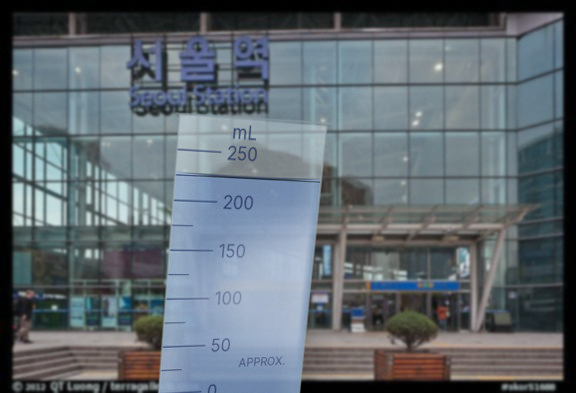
225 (mL)
